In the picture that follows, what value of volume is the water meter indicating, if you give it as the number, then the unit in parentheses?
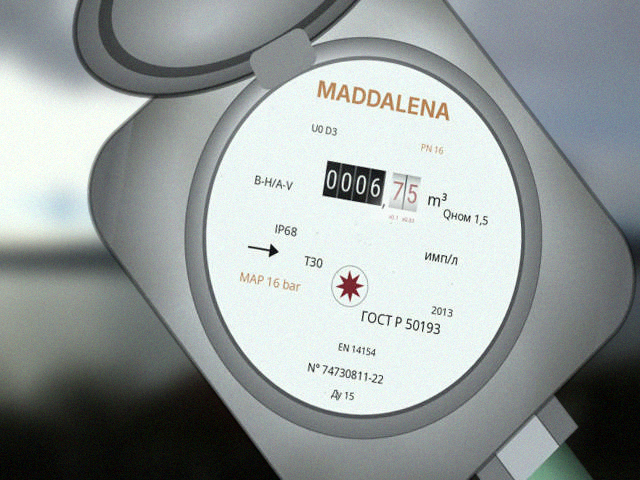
6.75 (m³)
